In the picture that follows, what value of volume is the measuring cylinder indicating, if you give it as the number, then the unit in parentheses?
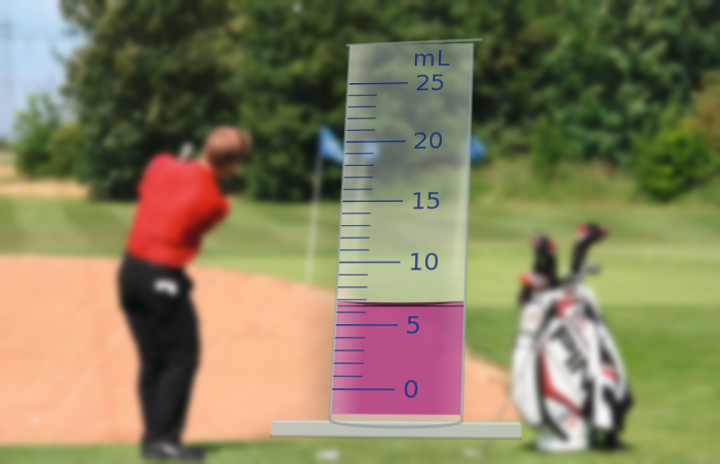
6.5 (mL)
